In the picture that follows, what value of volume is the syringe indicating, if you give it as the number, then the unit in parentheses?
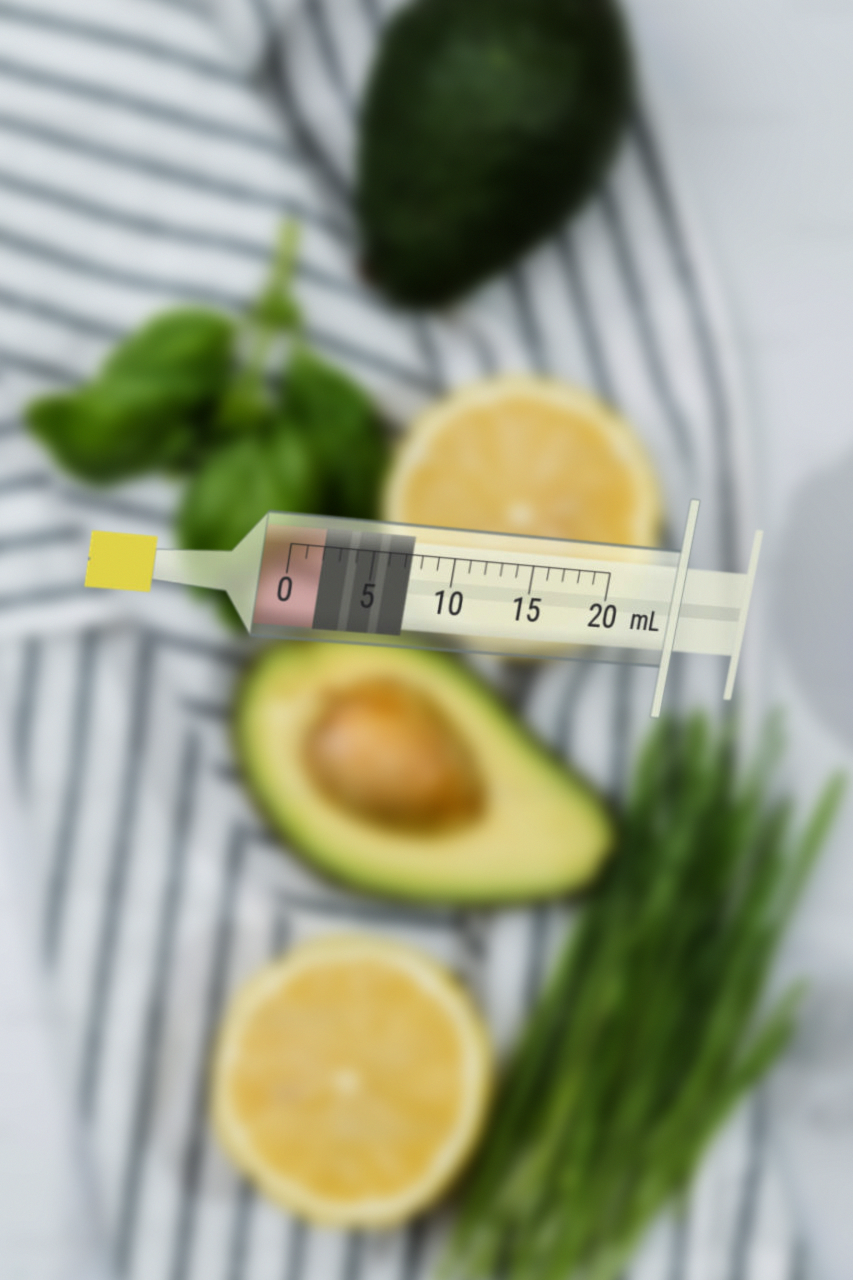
2 (mL)
